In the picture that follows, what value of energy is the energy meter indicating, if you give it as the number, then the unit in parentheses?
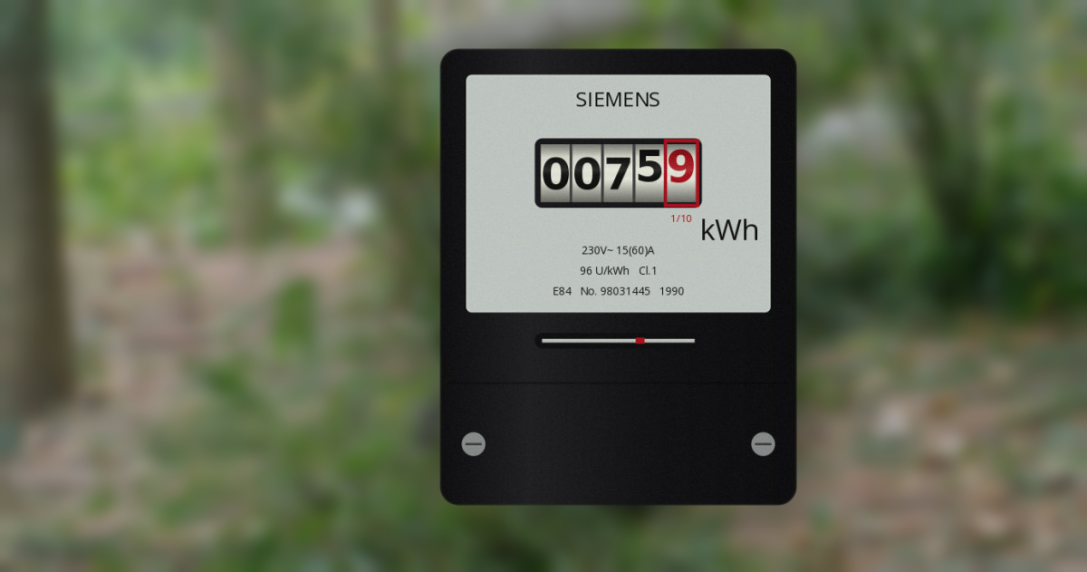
75.9 (kWh)
